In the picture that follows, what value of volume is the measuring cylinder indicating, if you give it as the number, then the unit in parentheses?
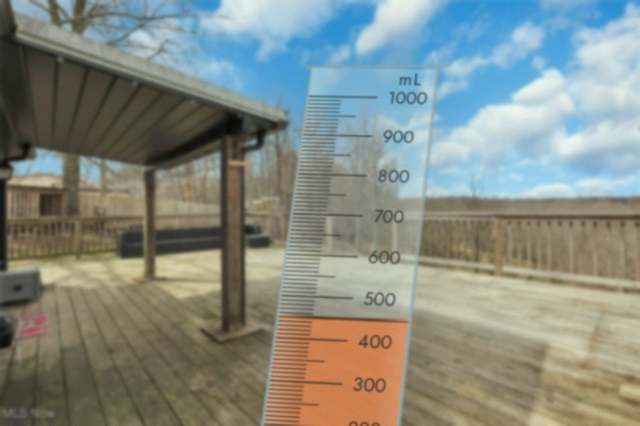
450 (mL)
